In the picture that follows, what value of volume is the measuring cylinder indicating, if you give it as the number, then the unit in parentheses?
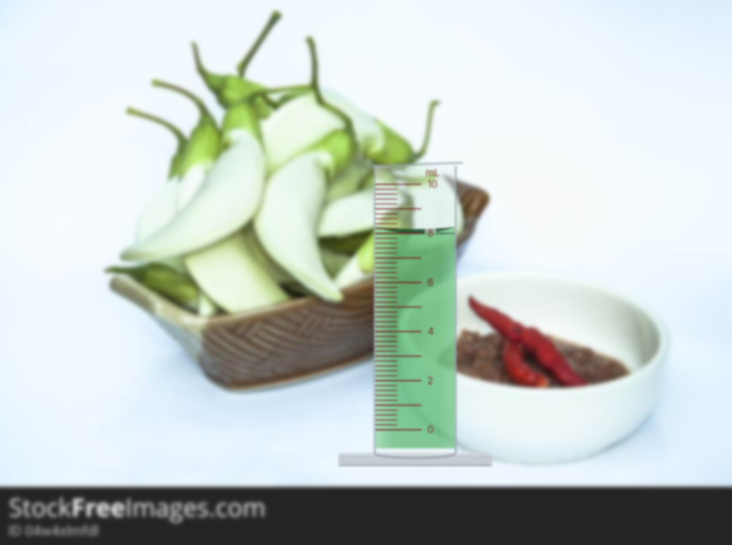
8 (mL)
